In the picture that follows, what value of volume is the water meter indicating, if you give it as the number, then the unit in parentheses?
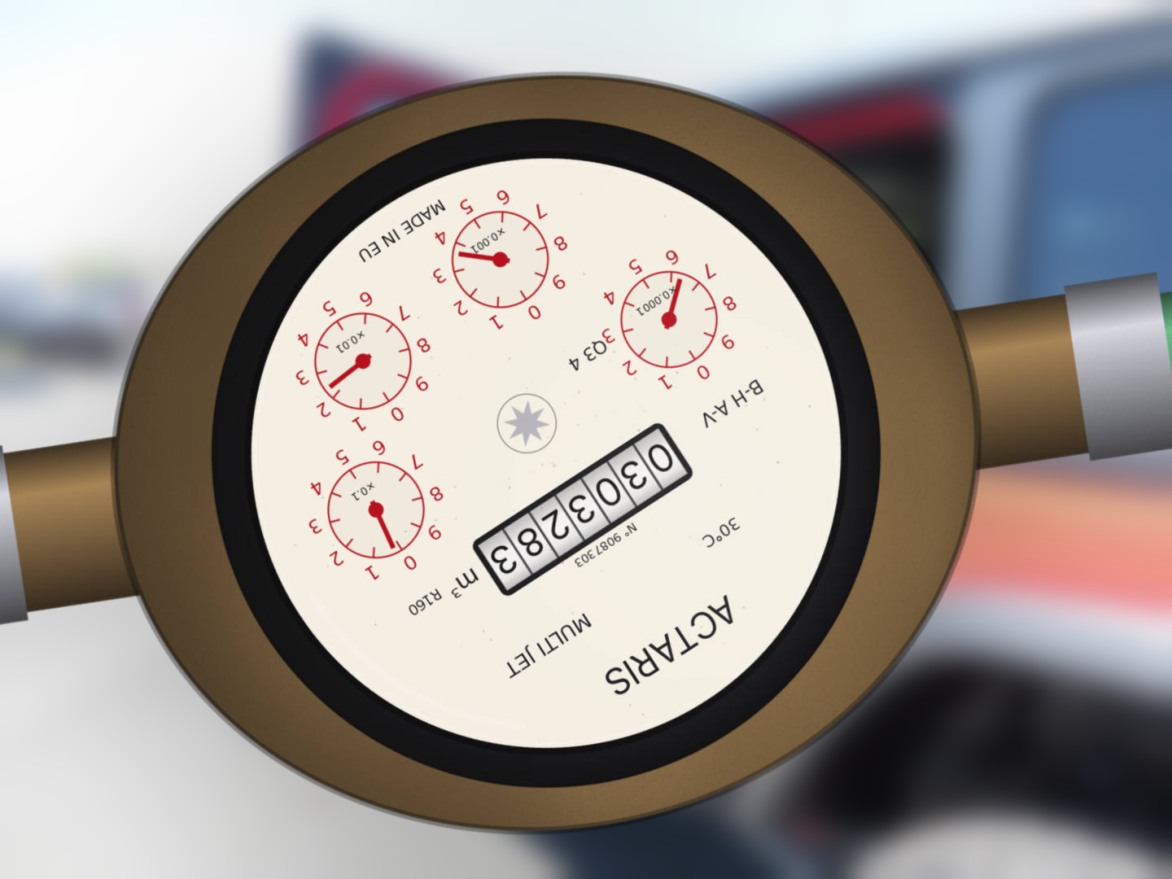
303283.0236 (m³)
